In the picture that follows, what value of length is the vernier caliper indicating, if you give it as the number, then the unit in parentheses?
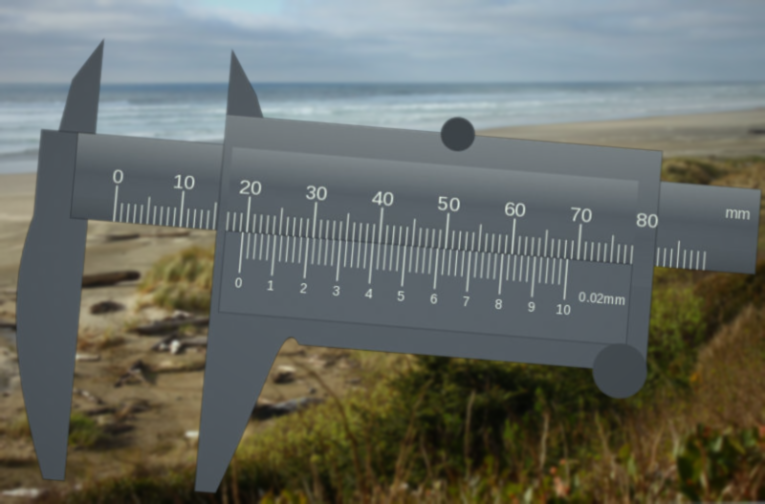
19.4 (mm)
